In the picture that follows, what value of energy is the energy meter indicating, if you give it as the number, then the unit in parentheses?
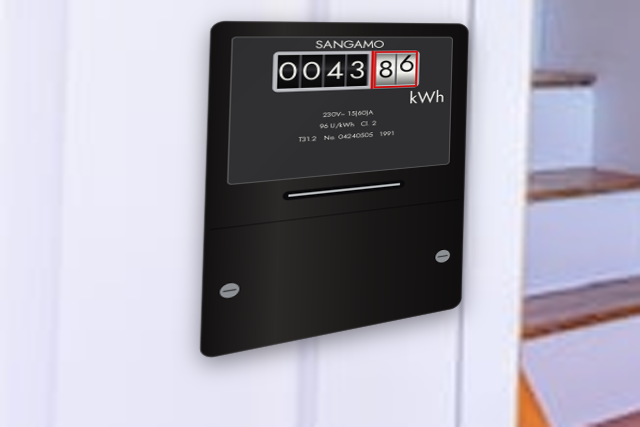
43.86 (kWh)
